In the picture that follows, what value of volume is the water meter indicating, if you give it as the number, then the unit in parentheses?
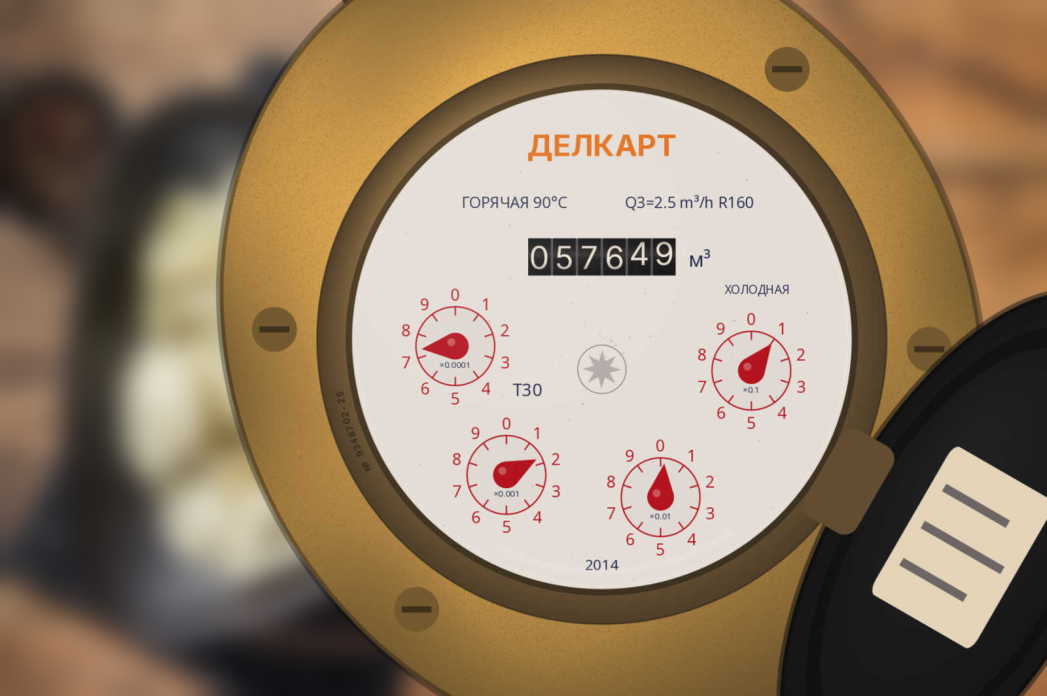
57649.1017 (m³)
